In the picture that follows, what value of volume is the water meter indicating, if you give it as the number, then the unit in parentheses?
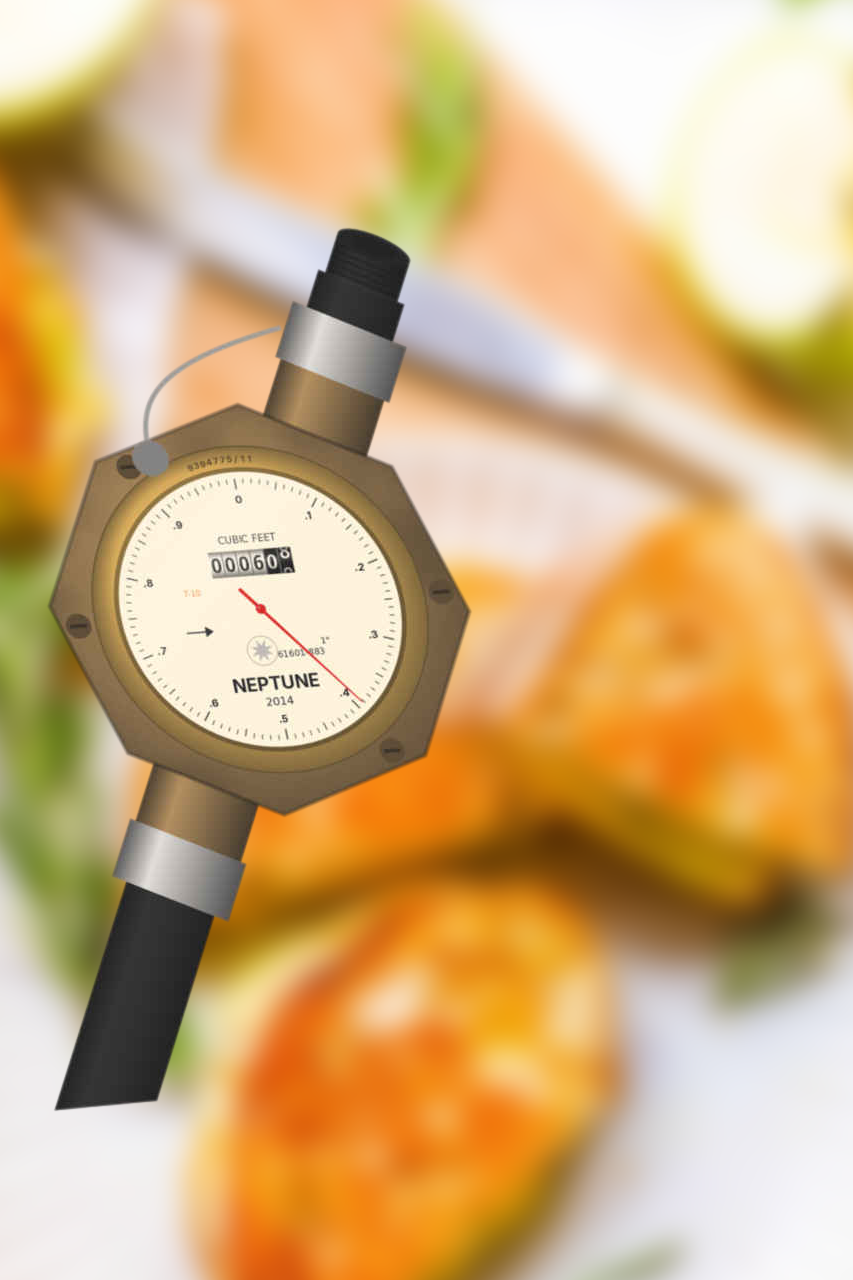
608.39 (ft³)
